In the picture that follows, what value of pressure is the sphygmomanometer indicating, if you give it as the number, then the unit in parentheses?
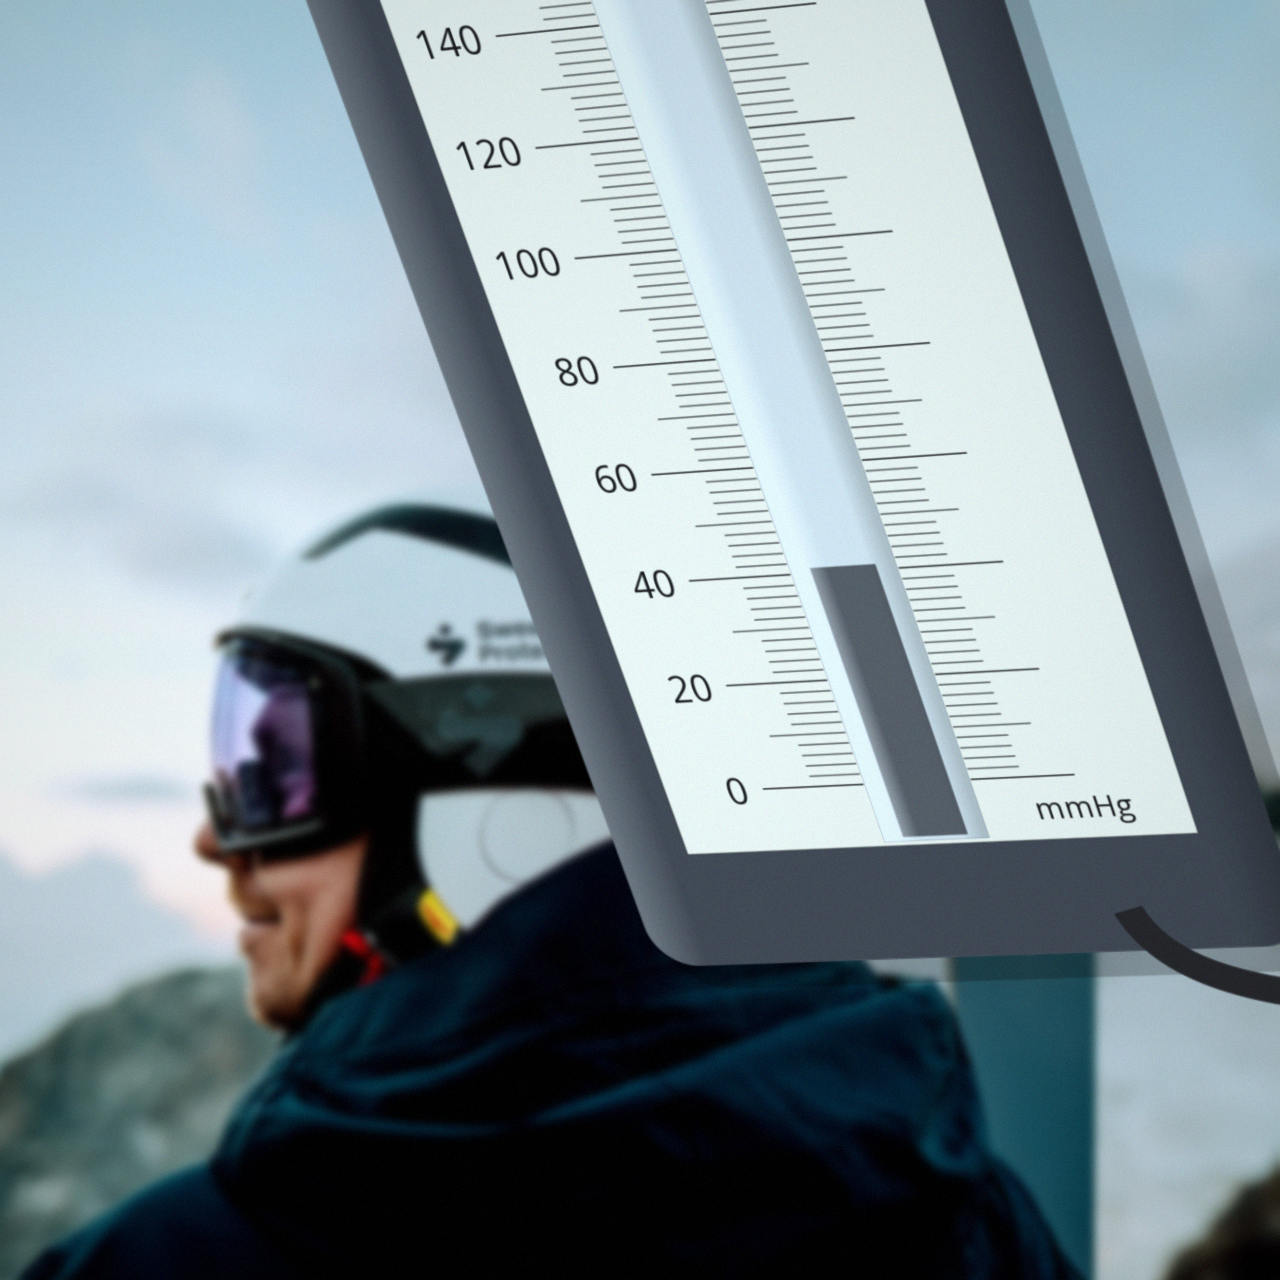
41 (mmHg)
